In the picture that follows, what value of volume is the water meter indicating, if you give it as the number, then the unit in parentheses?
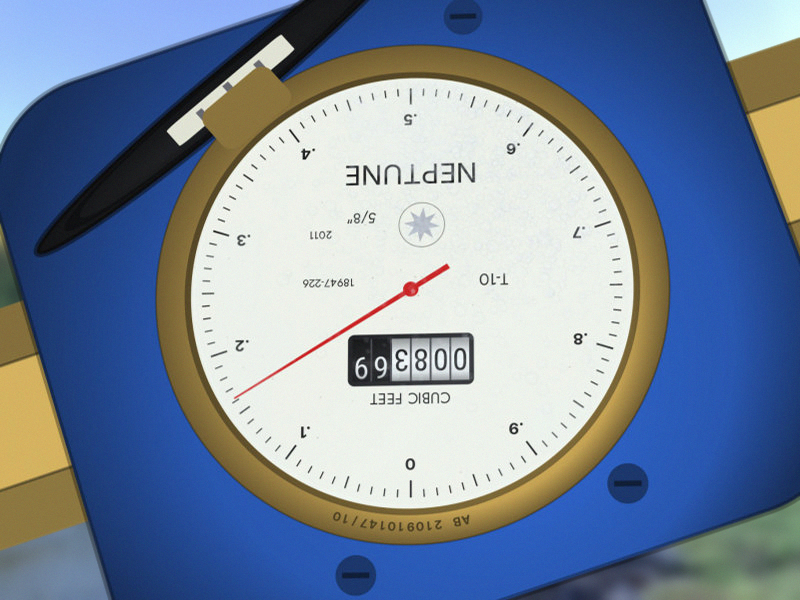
8369.16 (ft³)
